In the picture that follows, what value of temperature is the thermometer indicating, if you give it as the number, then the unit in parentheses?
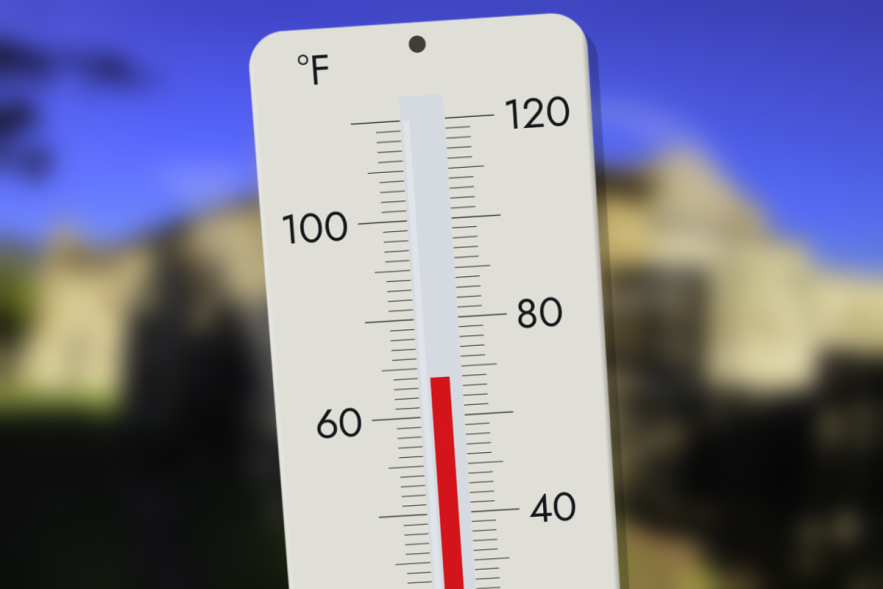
68 (°F)
